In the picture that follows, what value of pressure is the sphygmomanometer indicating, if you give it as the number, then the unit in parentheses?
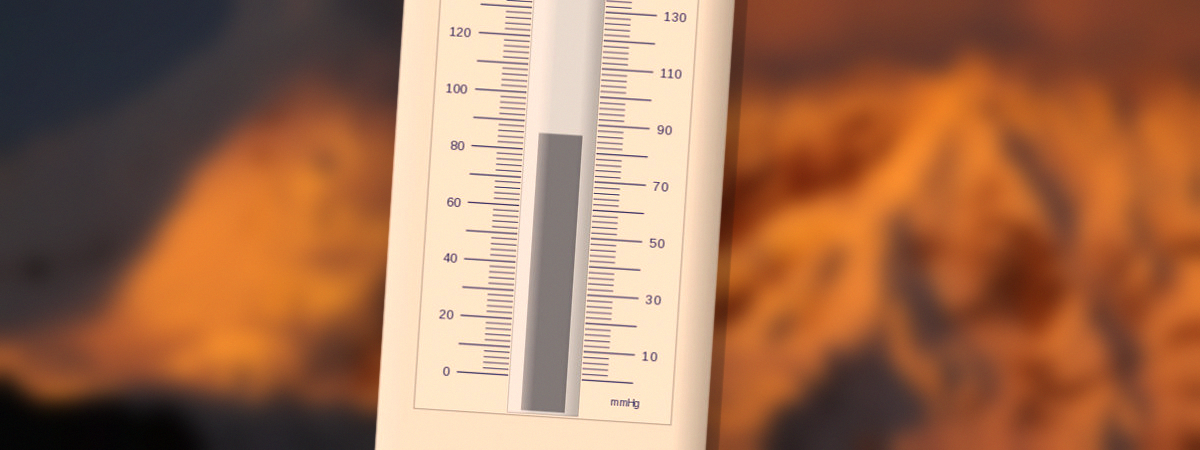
86 (mmHg)
